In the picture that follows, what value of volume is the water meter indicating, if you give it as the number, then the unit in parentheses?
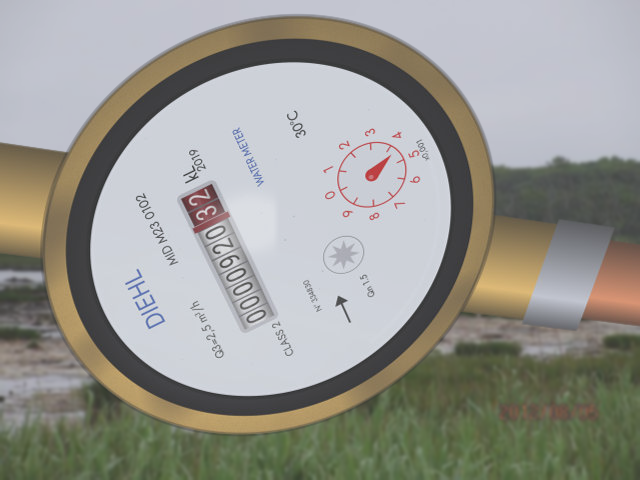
920.324 (kL)
